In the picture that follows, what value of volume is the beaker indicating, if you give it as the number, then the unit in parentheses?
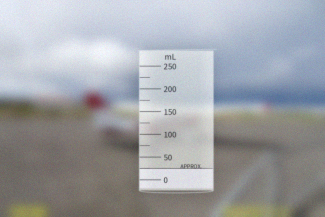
25 (mL)
